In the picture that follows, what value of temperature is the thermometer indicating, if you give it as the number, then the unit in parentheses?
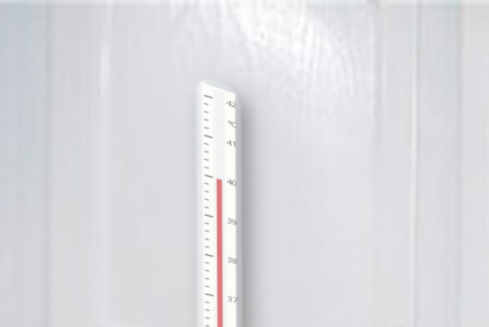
40 (°C)
